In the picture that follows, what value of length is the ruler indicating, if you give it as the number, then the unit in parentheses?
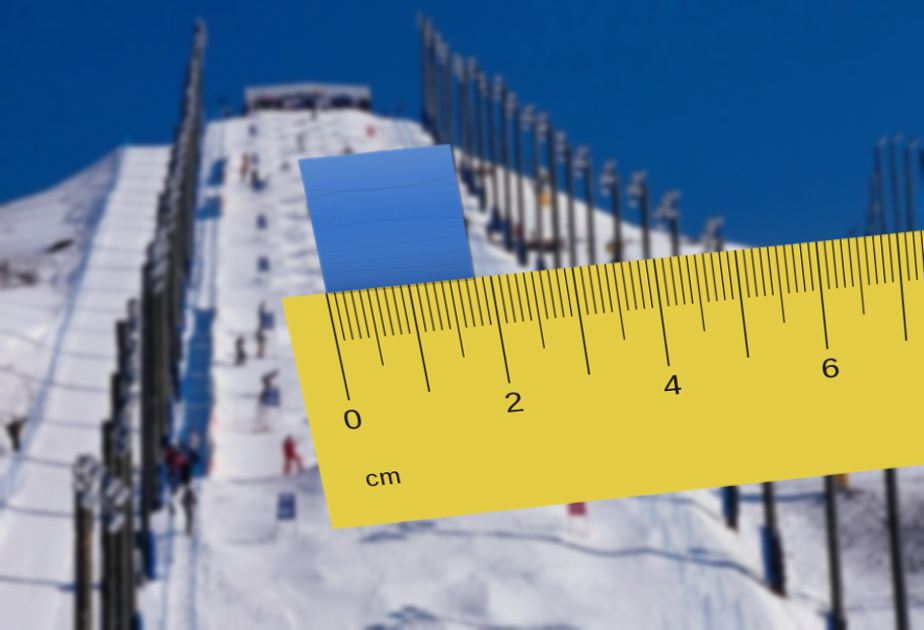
1.8 (cm)
